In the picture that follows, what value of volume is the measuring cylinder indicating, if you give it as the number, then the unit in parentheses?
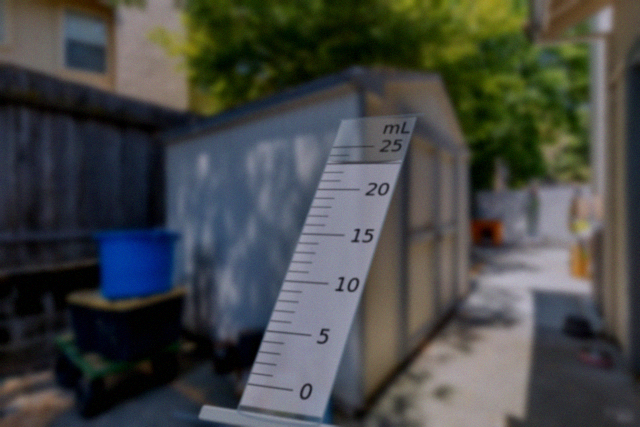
23 (mL)
